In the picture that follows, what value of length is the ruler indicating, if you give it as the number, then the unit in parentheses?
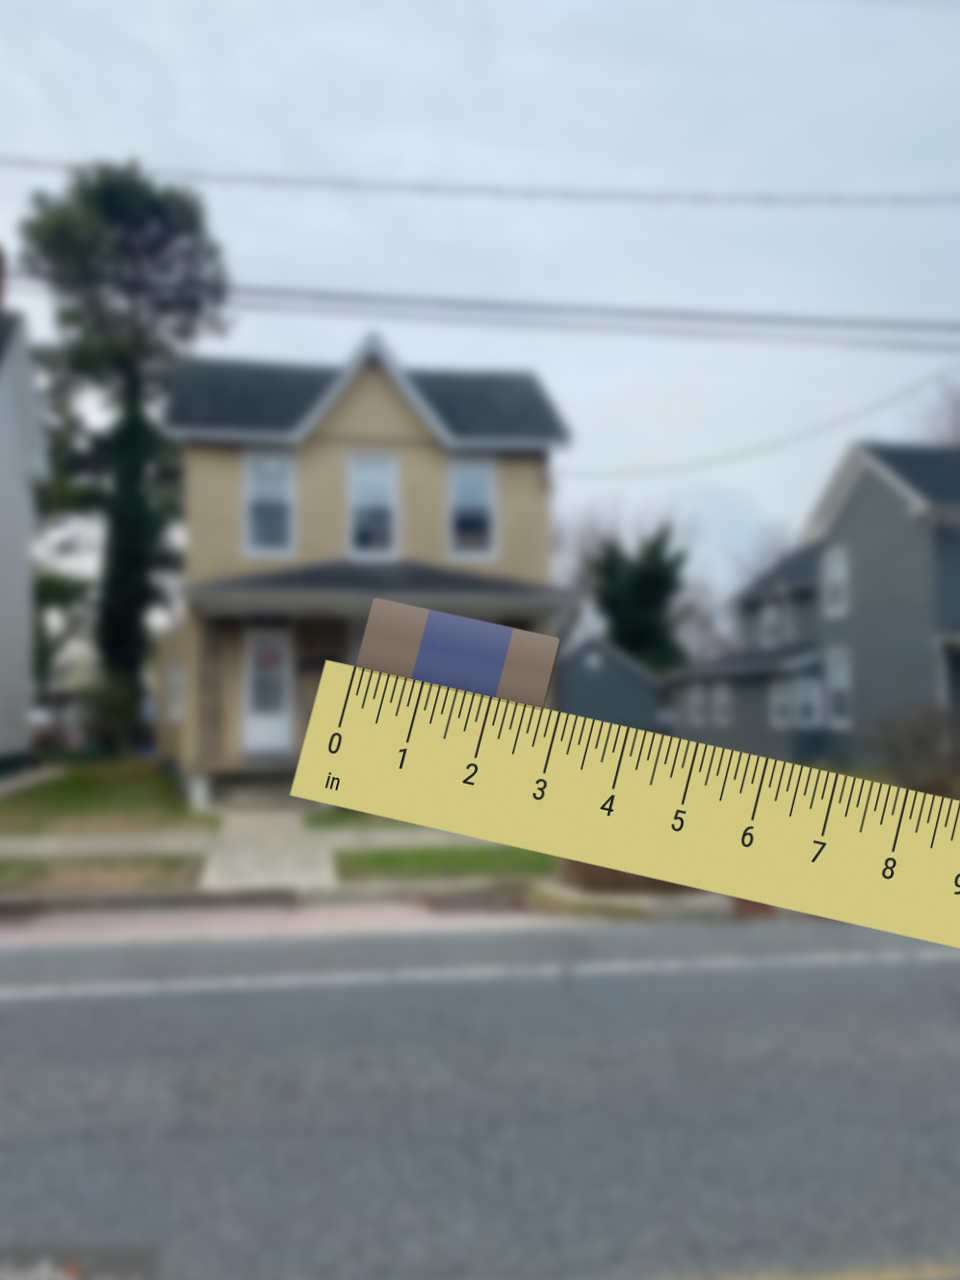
2.75 (in)
